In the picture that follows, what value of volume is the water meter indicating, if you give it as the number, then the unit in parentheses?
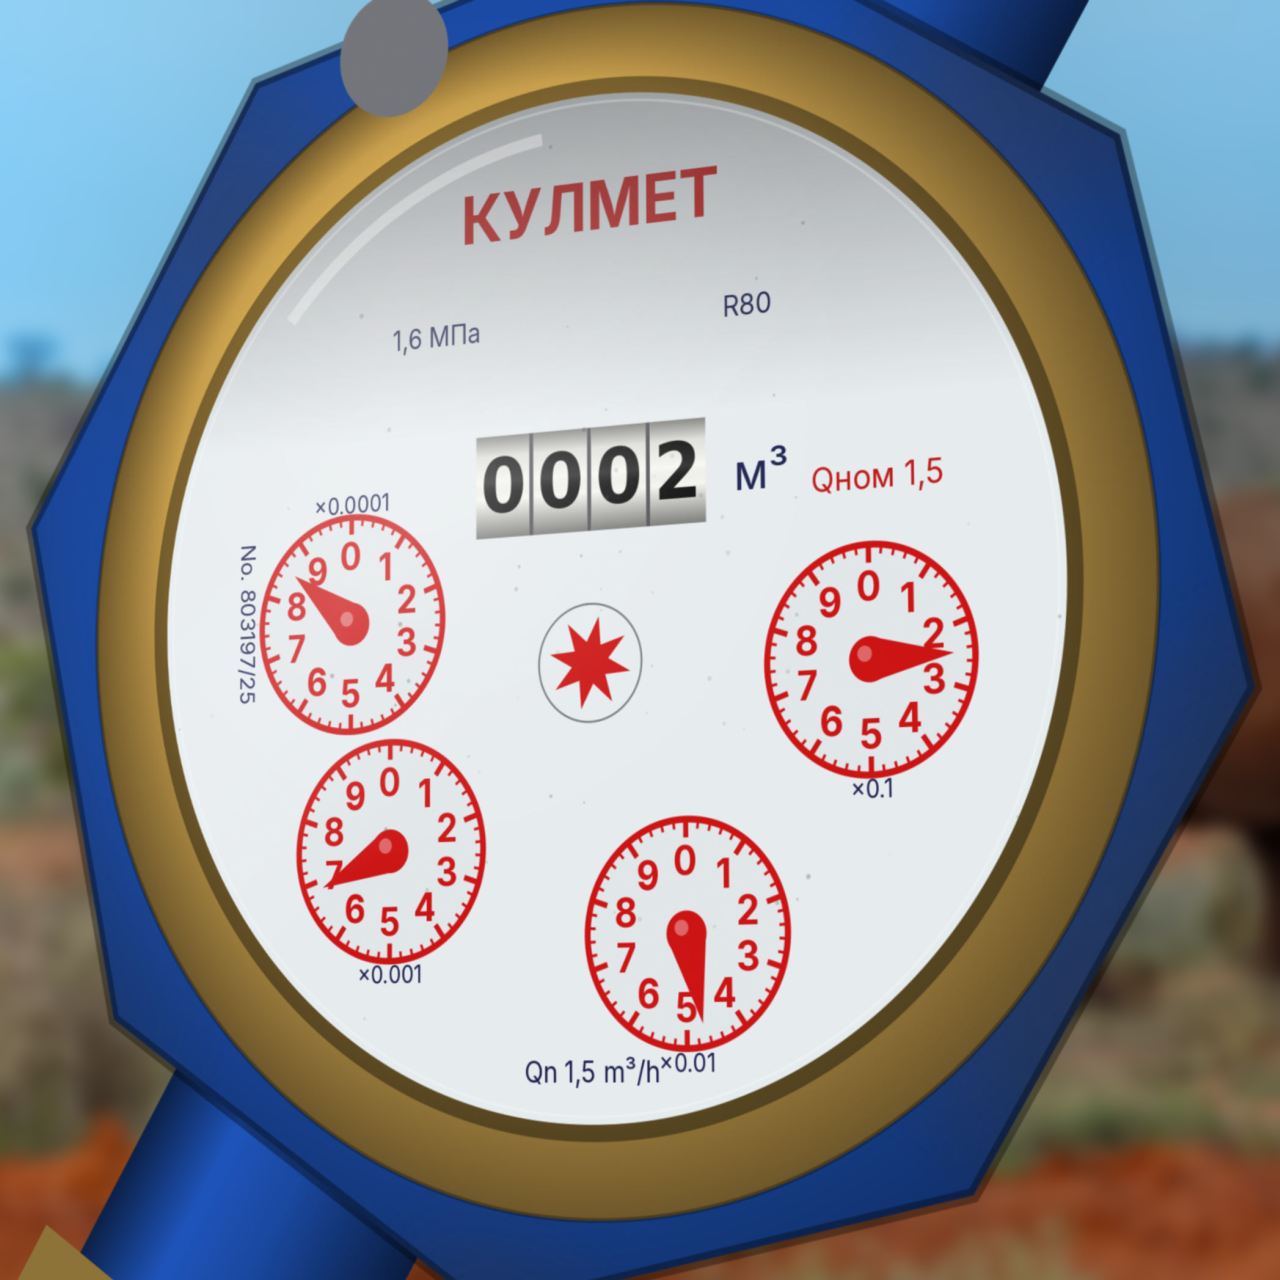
2.2468 (m³)
